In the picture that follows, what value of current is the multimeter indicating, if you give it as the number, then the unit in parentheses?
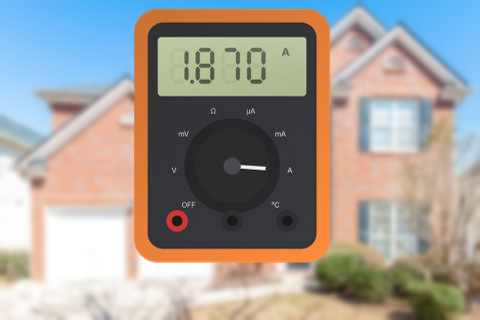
1.870 (A)
